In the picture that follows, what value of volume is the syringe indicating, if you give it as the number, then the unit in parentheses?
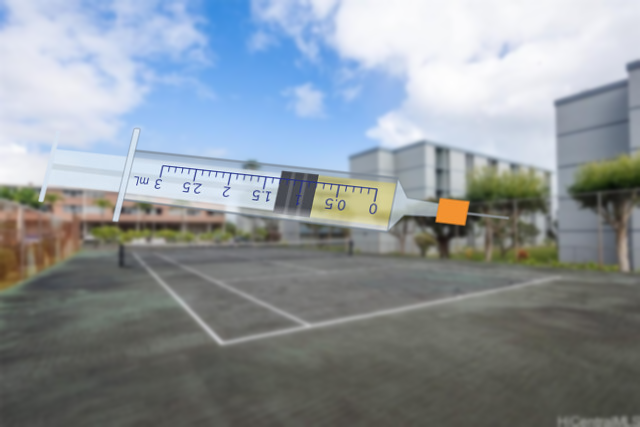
0.8 (mL)
